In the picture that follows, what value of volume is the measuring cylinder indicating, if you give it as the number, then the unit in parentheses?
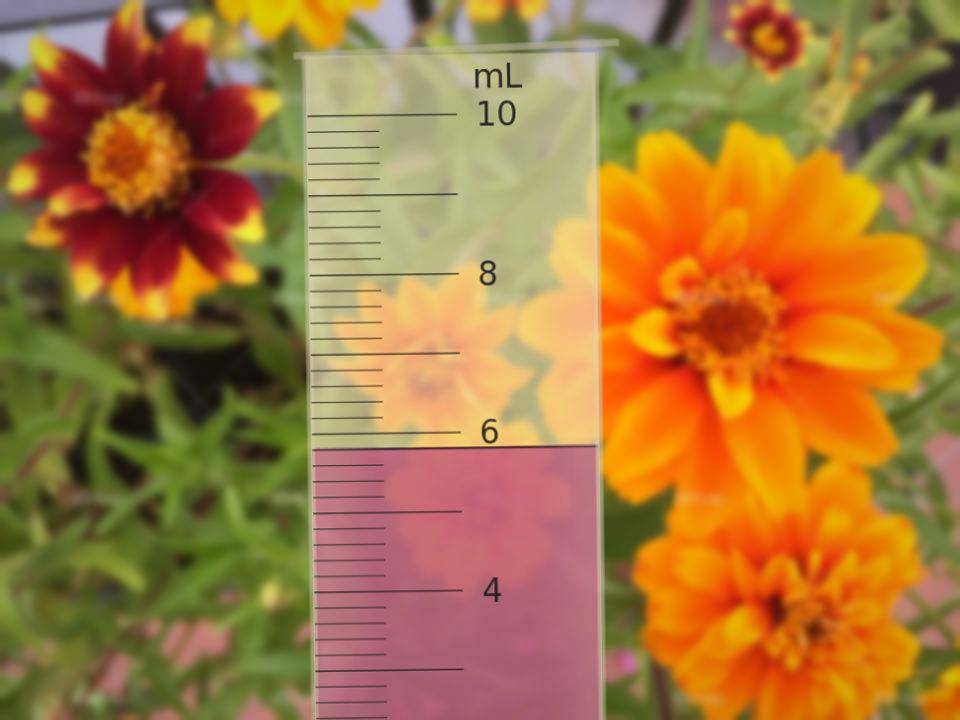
5.8 (mL)
